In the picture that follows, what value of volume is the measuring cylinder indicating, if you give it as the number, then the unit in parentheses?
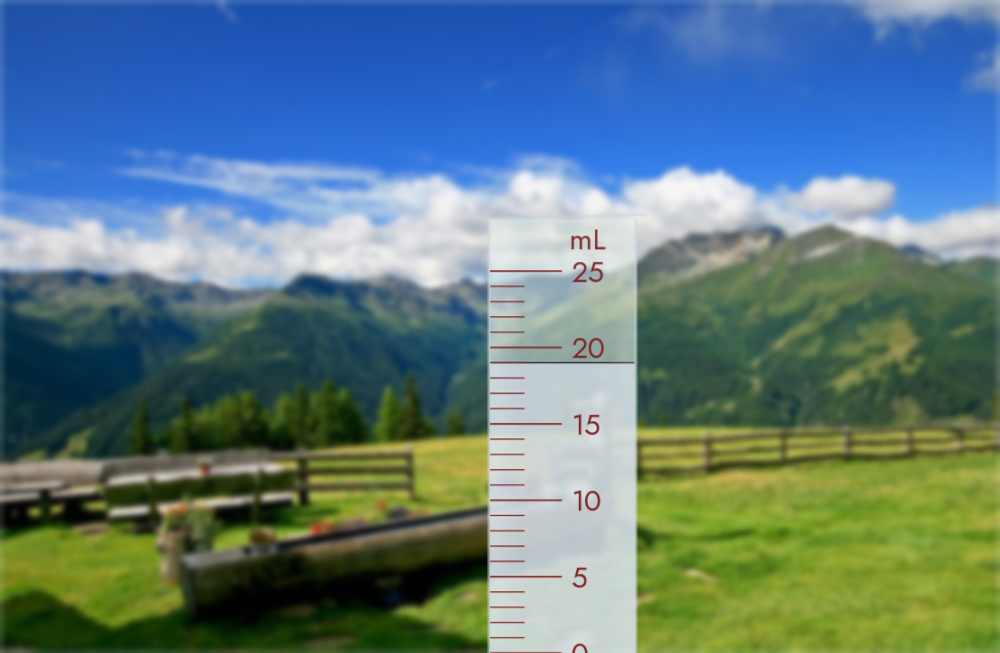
19 (mL)
